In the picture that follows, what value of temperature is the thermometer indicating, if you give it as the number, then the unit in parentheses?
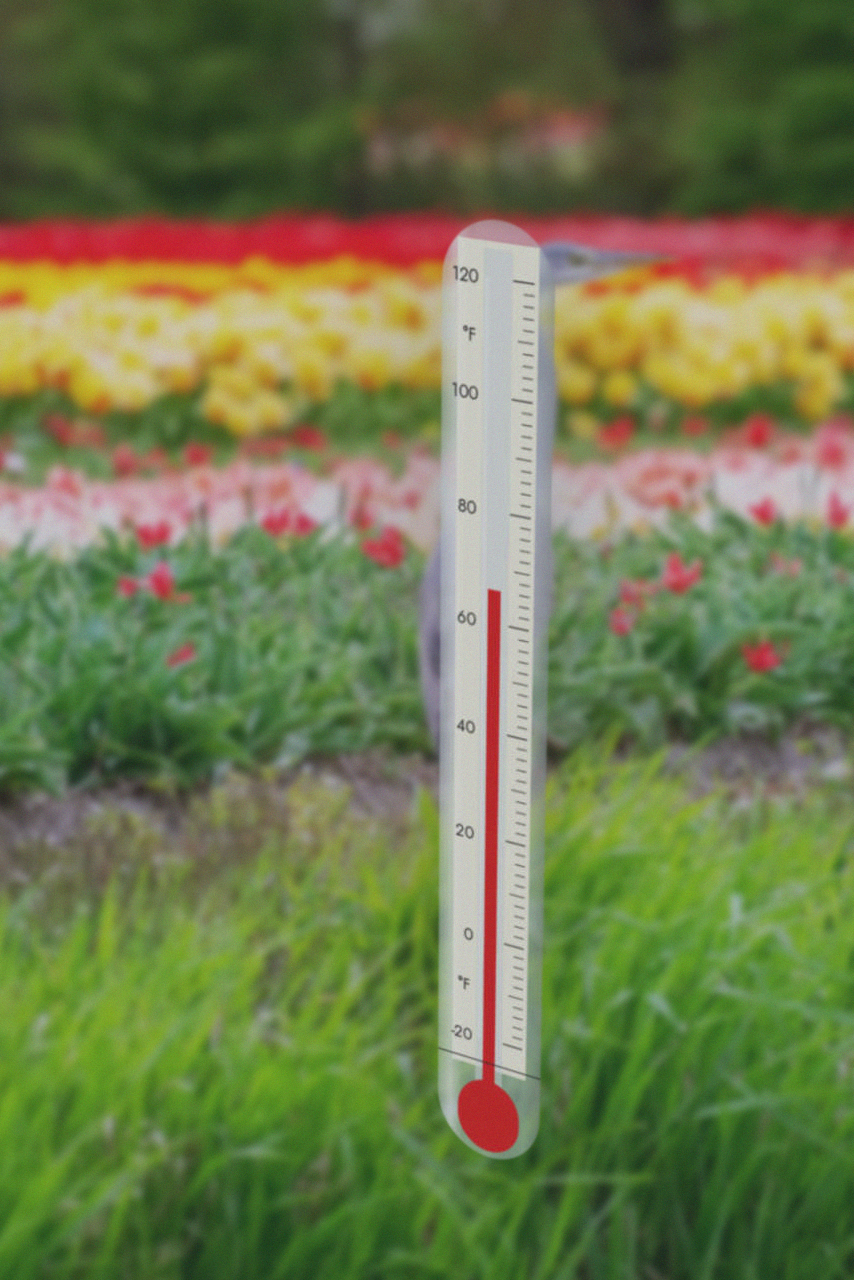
66 (°F)
